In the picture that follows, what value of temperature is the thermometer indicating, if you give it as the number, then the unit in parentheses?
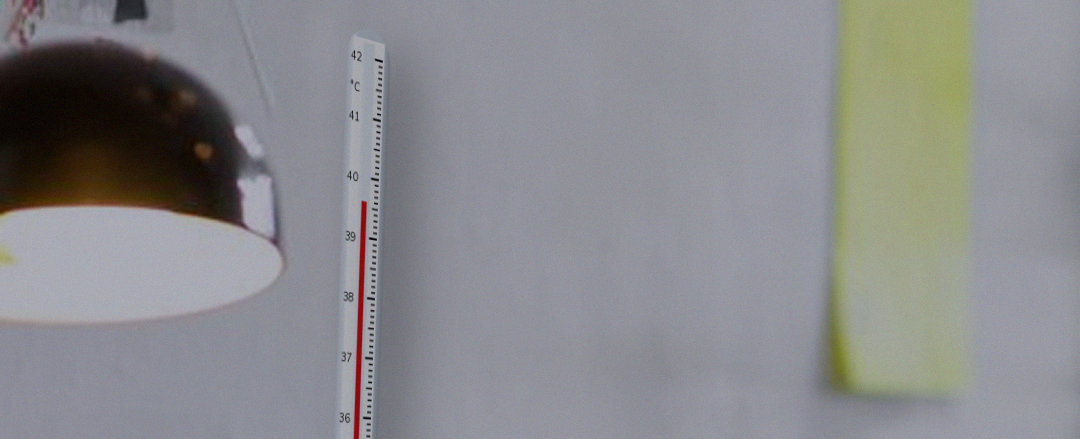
39.6 (°C)
